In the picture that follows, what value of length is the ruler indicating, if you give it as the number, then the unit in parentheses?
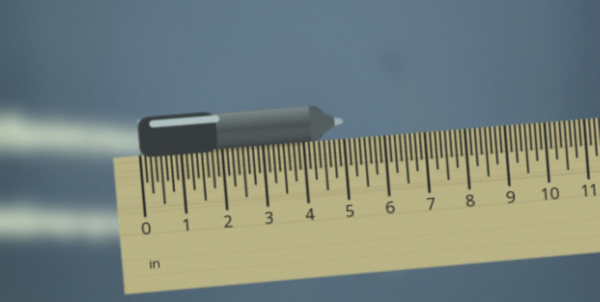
5 (in)
